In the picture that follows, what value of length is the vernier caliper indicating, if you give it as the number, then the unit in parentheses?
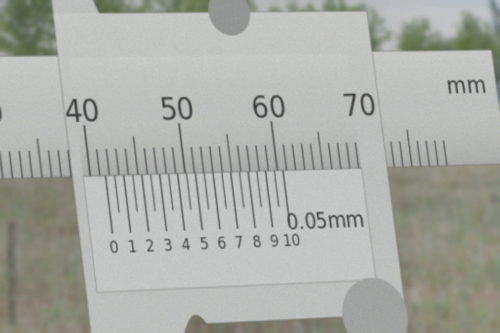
41.6 (mm)
